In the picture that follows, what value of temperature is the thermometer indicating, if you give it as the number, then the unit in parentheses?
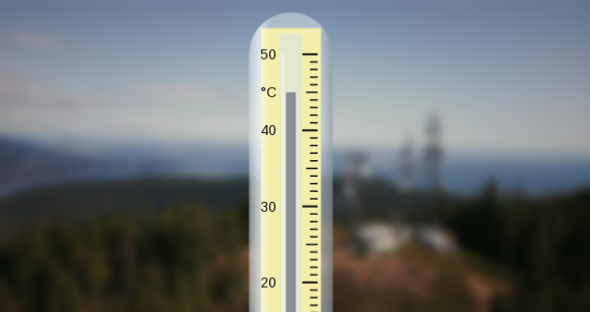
45 (°C)
